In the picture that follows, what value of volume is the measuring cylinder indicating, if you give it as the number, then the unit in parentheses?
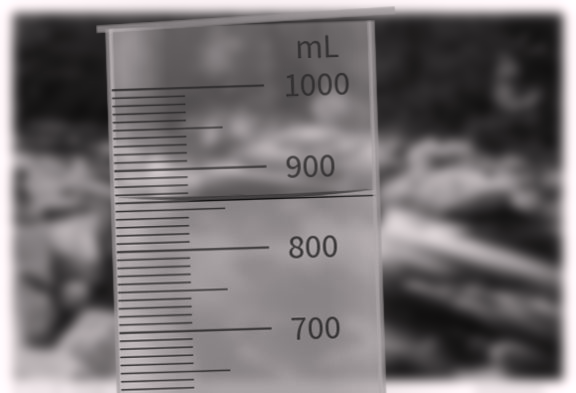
860 (mL)
